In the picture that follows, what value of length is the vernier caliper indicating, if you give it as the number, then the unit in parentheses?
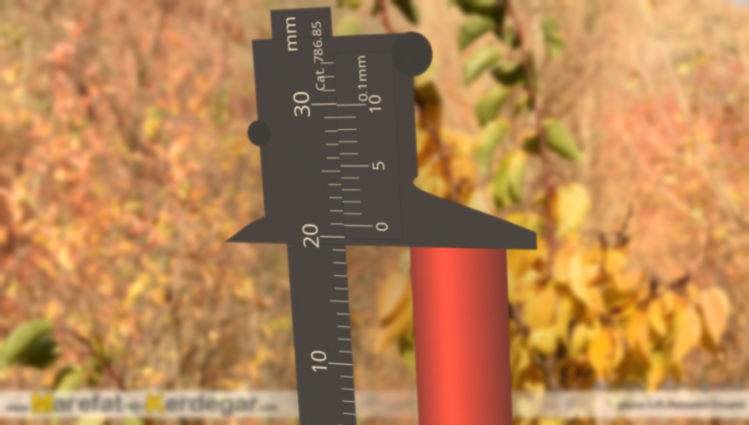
20.9 (mm)
